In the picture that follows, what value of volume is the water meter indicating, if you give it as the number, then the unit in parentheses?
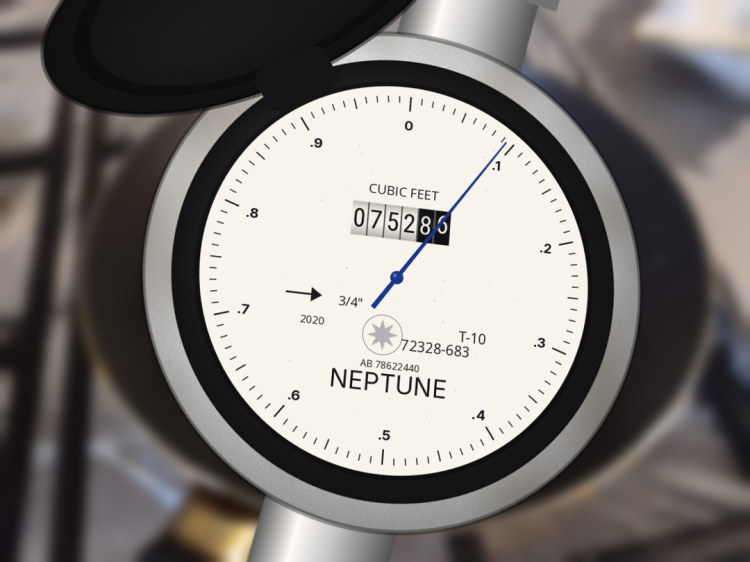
75286.09 (ft³)
